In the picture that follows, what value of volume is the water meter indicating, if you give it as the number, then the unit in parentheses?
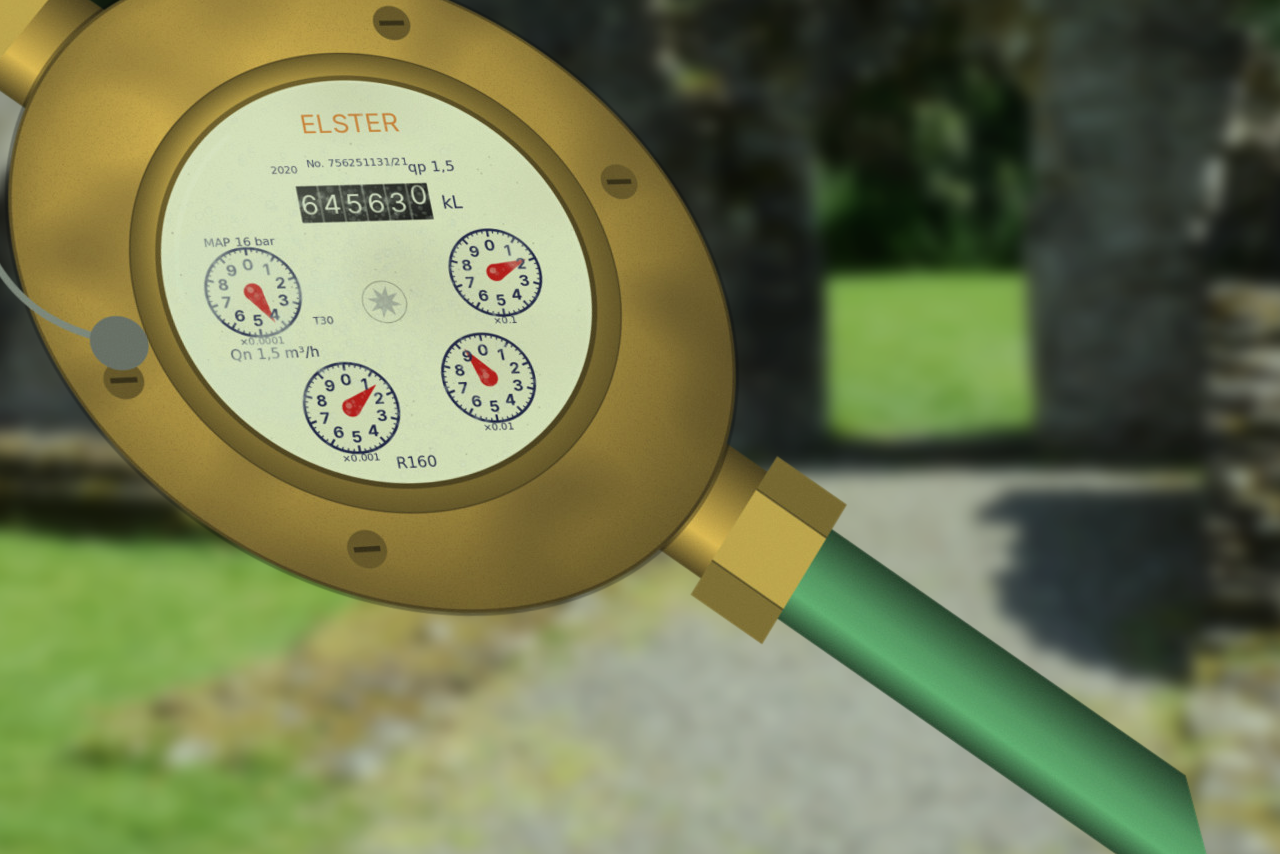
645630.1914 (kL)
